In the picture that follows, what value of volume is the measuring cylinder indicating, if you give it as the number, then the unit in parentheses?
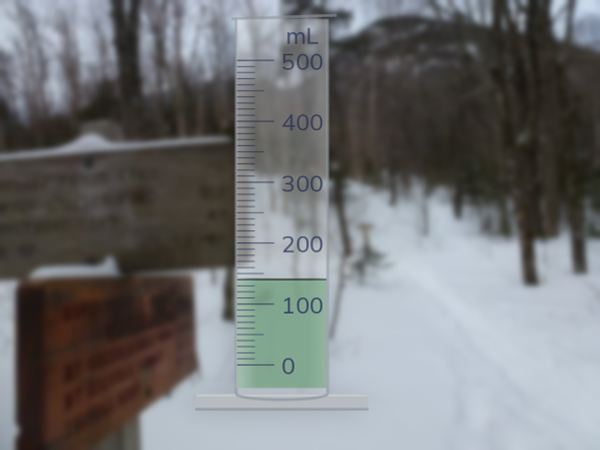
140 (mL)
